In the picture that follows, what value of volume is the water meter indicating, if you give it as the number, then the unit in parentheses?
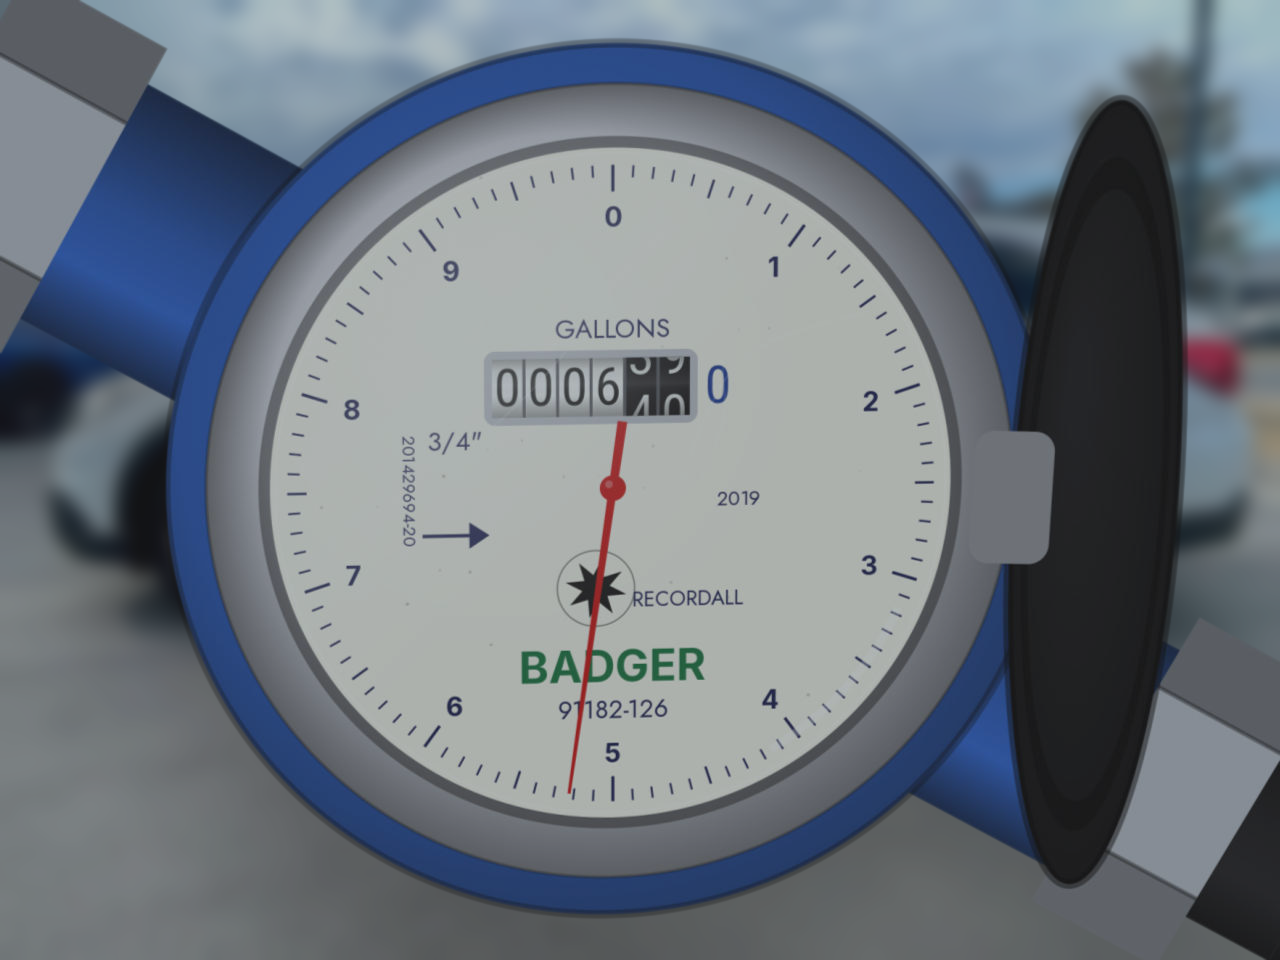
6395.2 (gal)
